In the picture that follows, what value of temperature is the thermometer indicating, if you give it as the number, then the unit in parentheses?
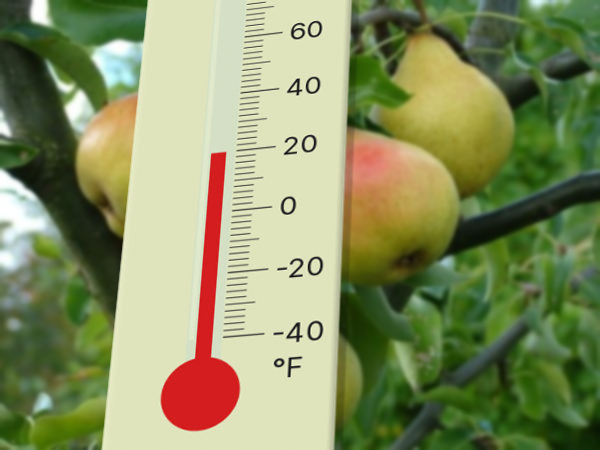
20 (°F)
